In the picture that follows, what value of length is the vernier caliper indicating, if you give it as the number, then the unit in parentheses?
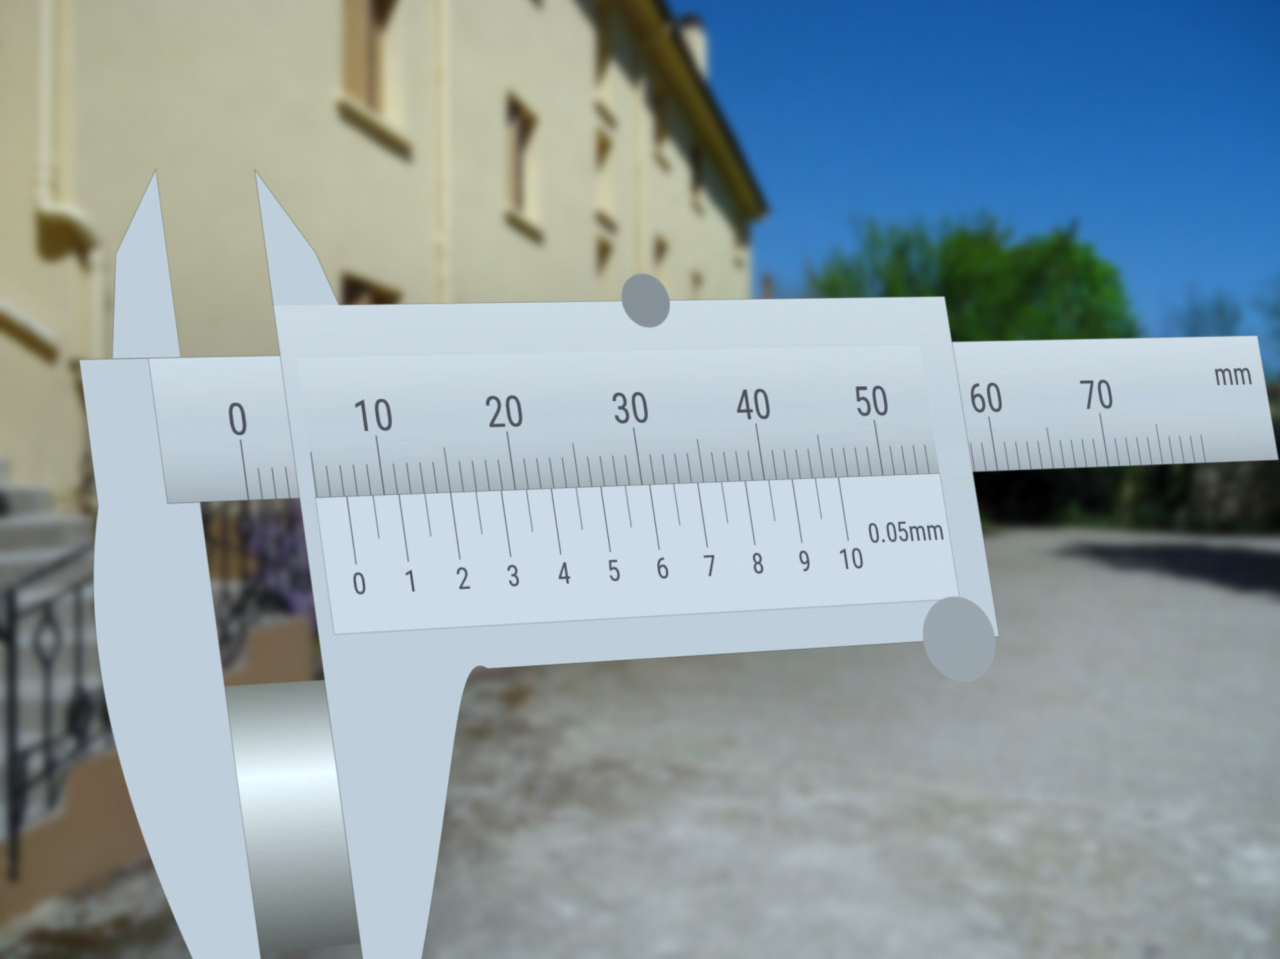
7.2 (mm)
